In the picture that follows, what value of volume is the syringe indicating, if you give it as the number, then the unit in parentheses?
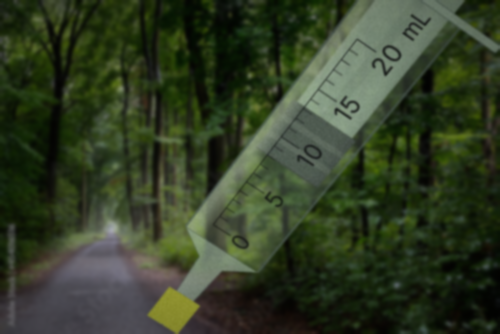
8 (mL)
